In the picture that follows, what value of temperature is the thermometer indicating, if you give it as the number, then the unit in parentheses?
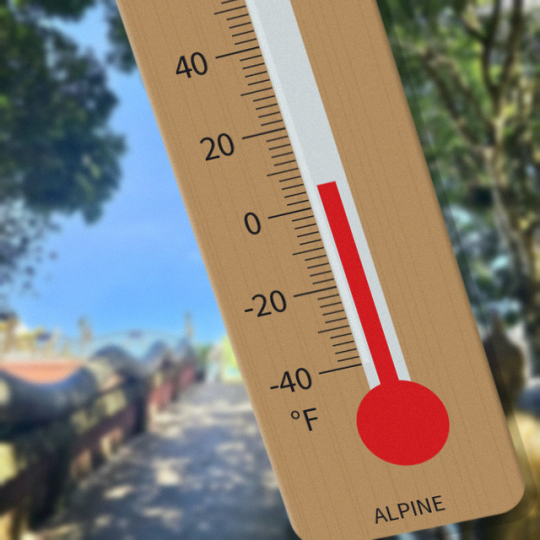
5 (°F)
